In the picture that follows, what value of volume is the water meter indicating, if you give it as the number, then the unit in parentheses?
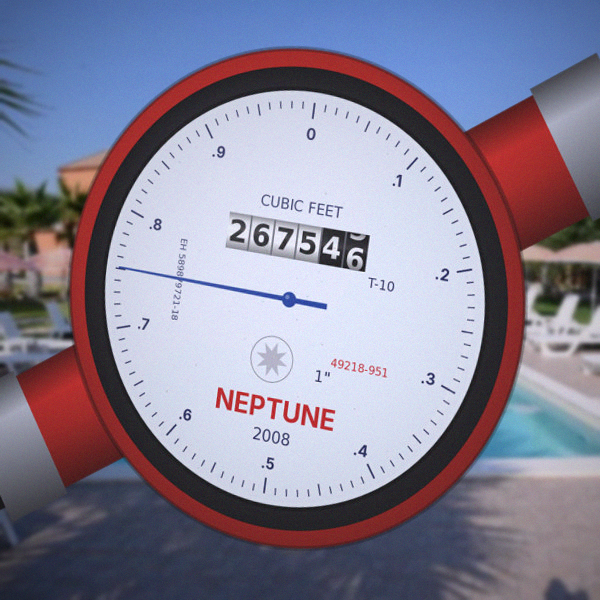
267545.75 (ft³)
